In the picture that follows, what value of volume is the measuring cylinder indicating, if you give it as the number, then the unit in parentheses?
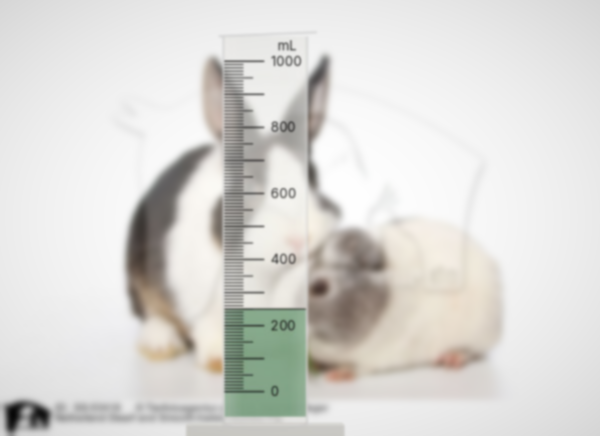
250 (mL)
